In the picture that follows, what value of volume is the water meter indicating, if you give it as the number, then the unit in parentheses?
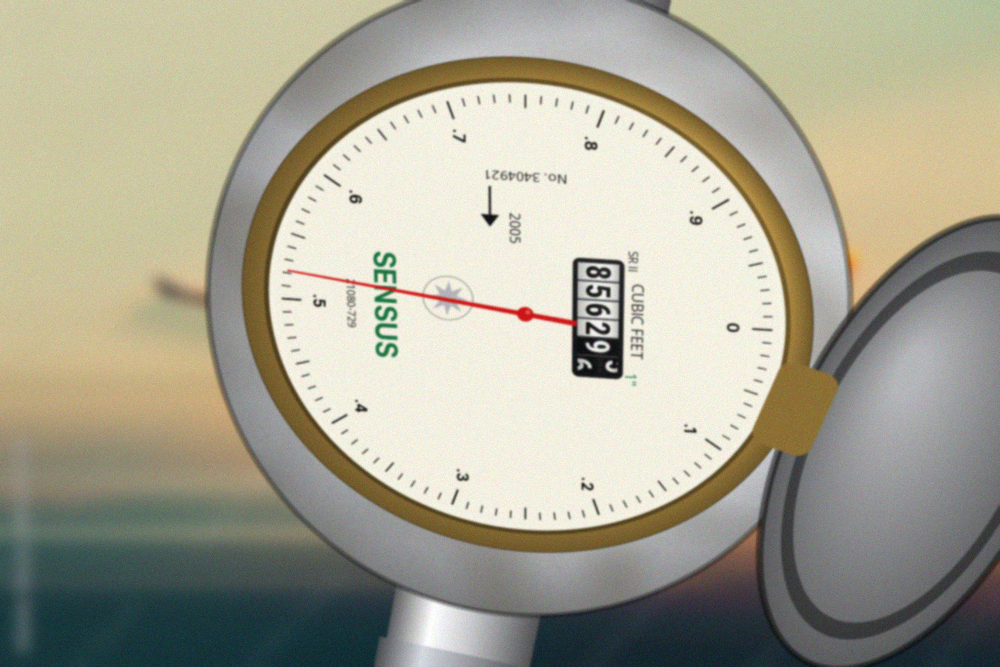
856295.52 (ft³)
